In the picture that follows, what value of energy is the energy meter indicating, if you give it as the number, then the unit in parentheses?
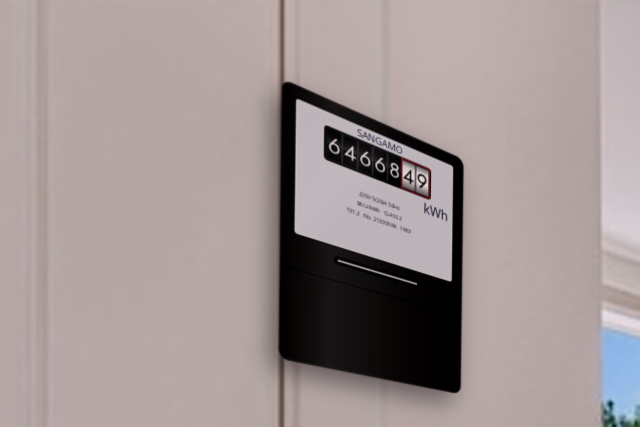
64668.49 (kWh)
